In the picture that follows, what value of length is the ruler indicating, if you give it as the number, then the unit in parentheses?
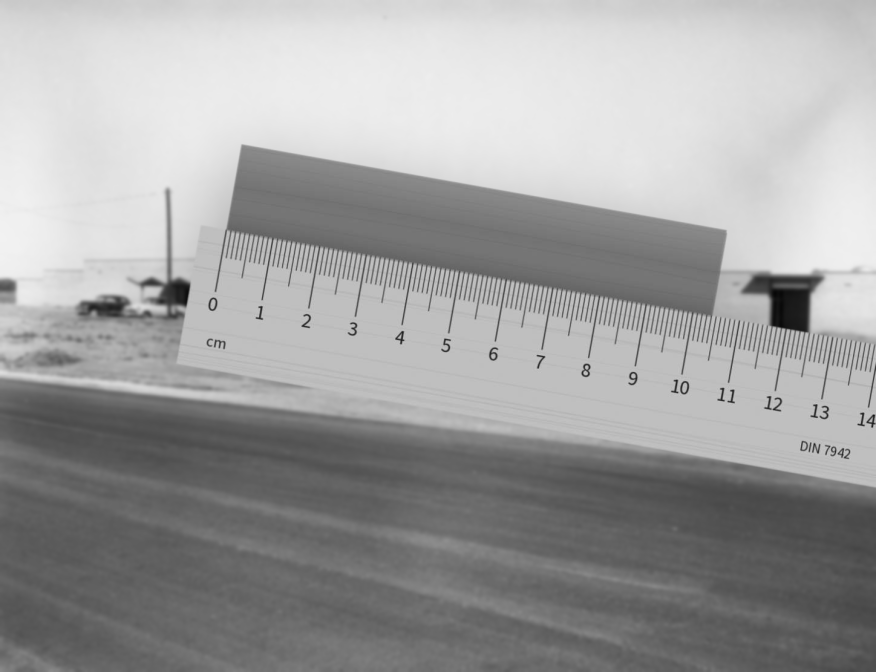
10.4 (cm)
